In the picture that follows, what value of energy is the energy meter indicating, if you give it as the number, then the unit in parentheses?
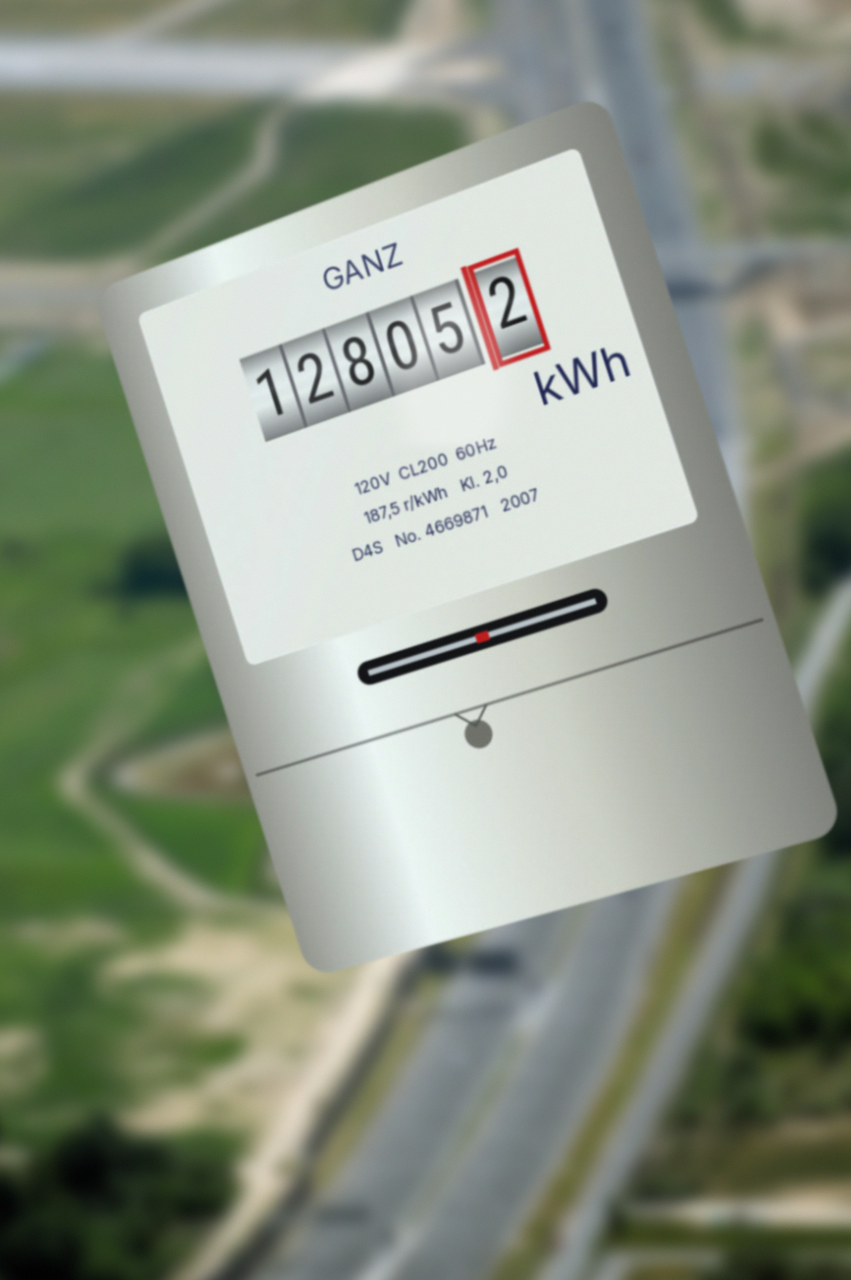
12805.2 (kWh)
